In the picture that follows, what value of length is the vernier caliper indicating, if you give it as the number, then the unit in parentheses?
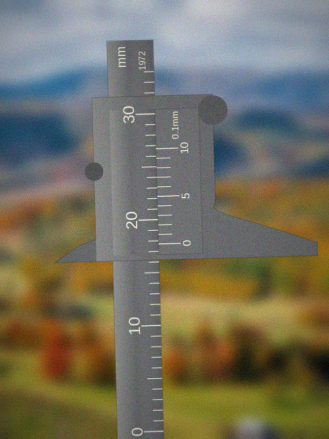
17.7 (mm)
